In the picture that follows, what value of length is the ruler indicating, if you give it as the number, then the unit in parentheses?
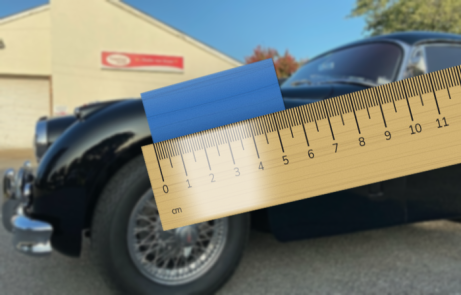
5.5 (cm)
